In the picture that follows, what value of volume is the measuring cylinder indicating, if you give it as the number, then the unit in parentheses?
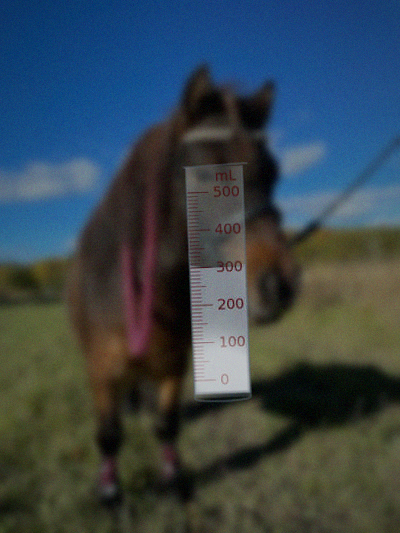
300 (mL)
